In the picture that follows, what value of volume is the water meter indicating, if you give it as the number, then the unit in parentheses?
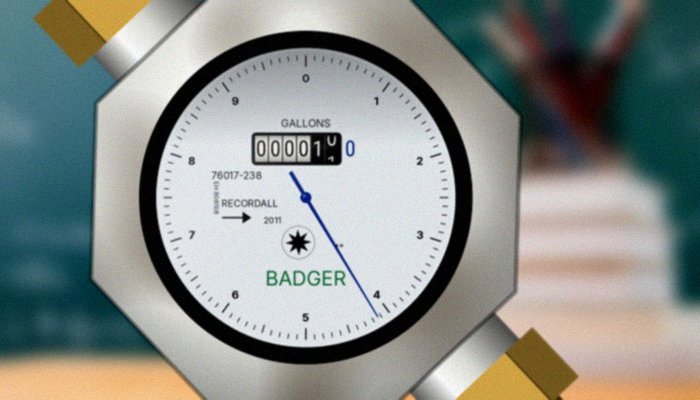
104.1 (gal)
